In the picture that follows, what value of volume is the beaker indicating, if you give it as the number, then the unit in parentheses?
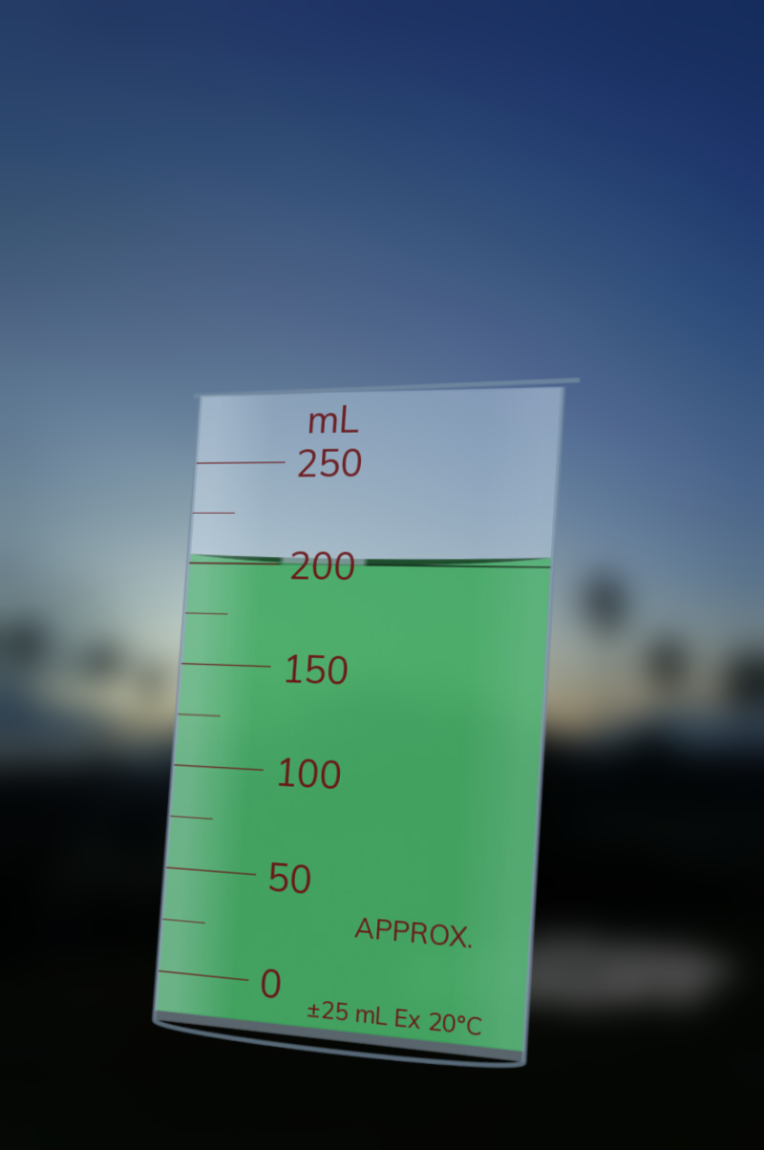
200 (mL)
